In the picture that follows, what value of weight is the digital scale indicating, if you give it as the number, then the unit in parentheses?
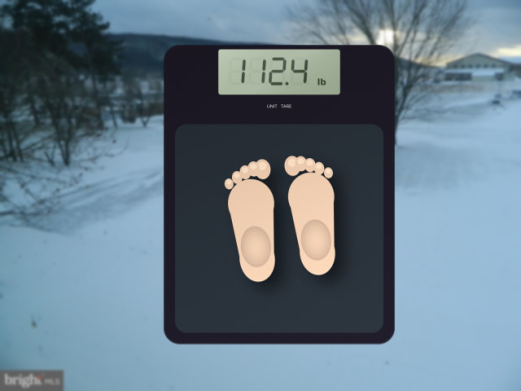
112.4 (lb)
